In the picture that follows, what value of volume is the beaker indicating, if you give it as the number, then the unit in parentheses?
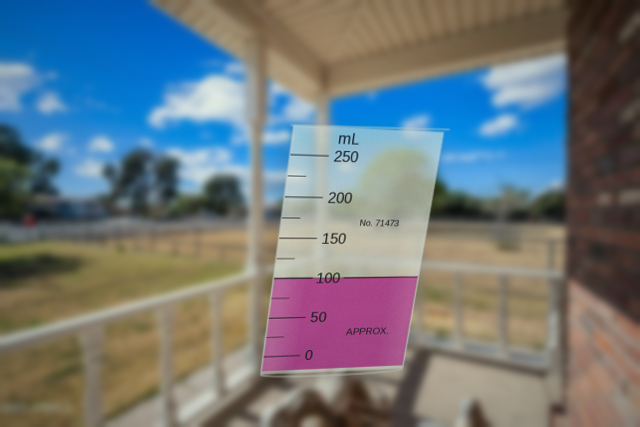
100 (mL)
